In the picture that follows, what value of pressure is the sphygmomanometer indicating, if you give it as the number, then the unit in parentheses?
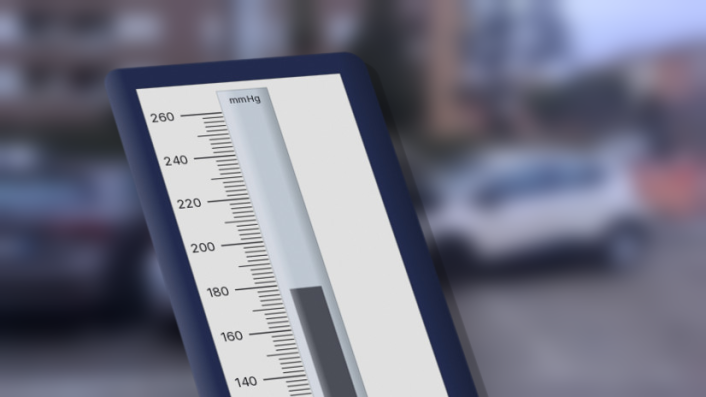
178 (mmHg)
